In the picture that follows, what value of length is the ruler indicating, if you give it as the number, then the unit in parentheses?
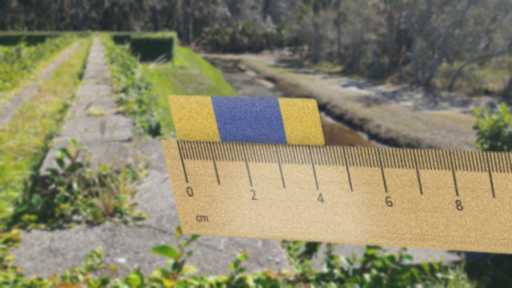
4.5 (cm)
